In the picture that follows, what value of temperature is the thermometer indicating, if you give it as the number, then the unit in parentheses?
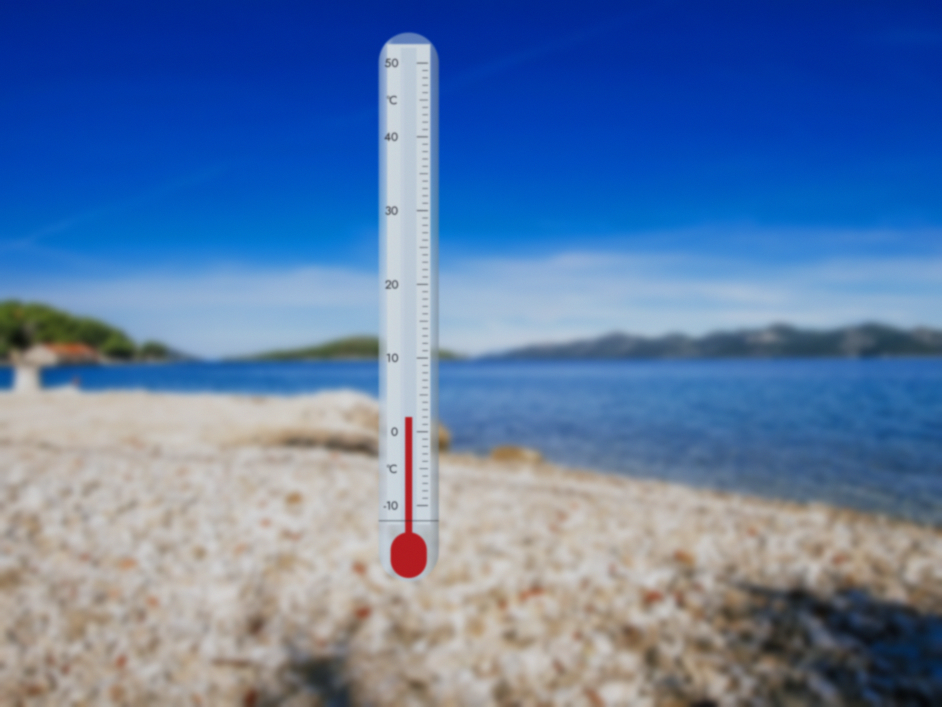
2 (°C)
